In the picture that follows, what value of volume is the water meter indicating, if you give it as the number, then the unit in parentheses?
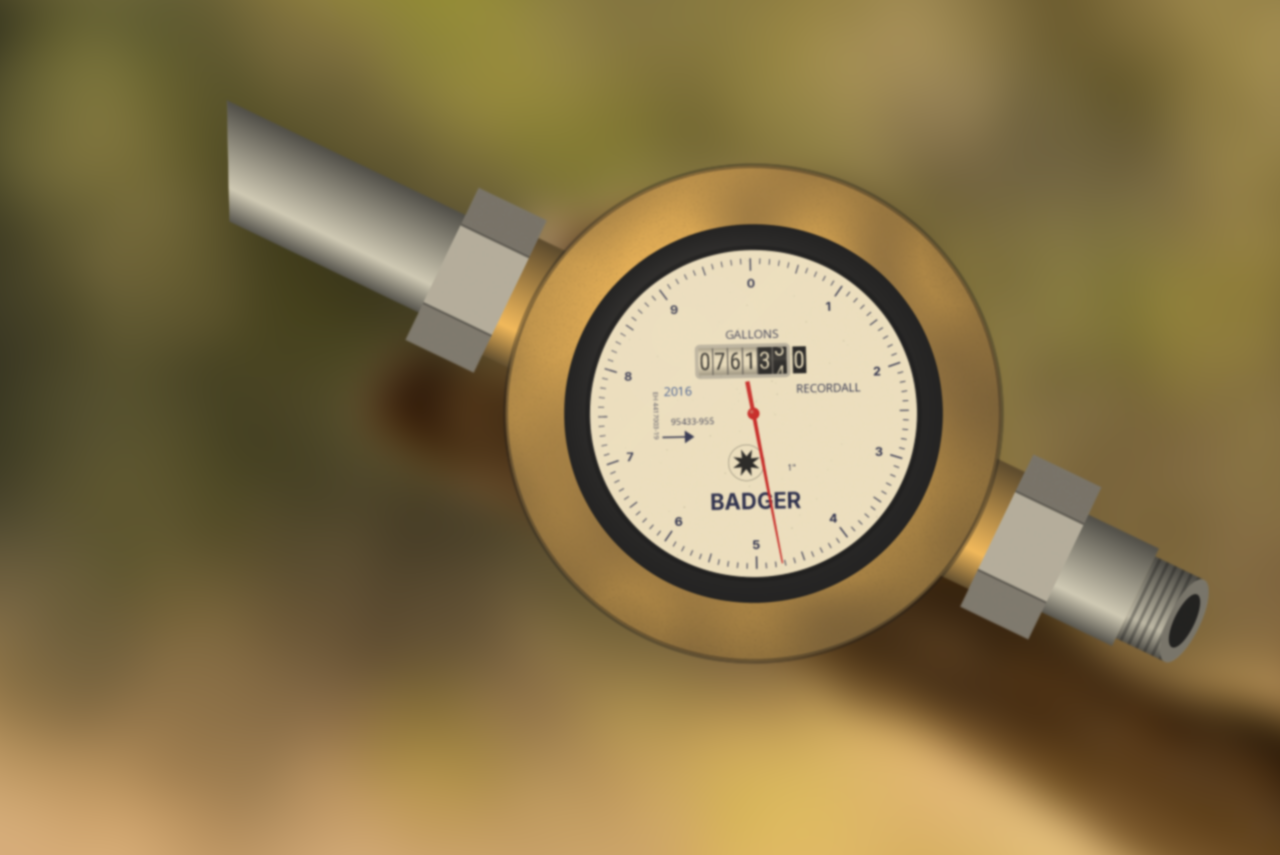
761334.7 (gal)
